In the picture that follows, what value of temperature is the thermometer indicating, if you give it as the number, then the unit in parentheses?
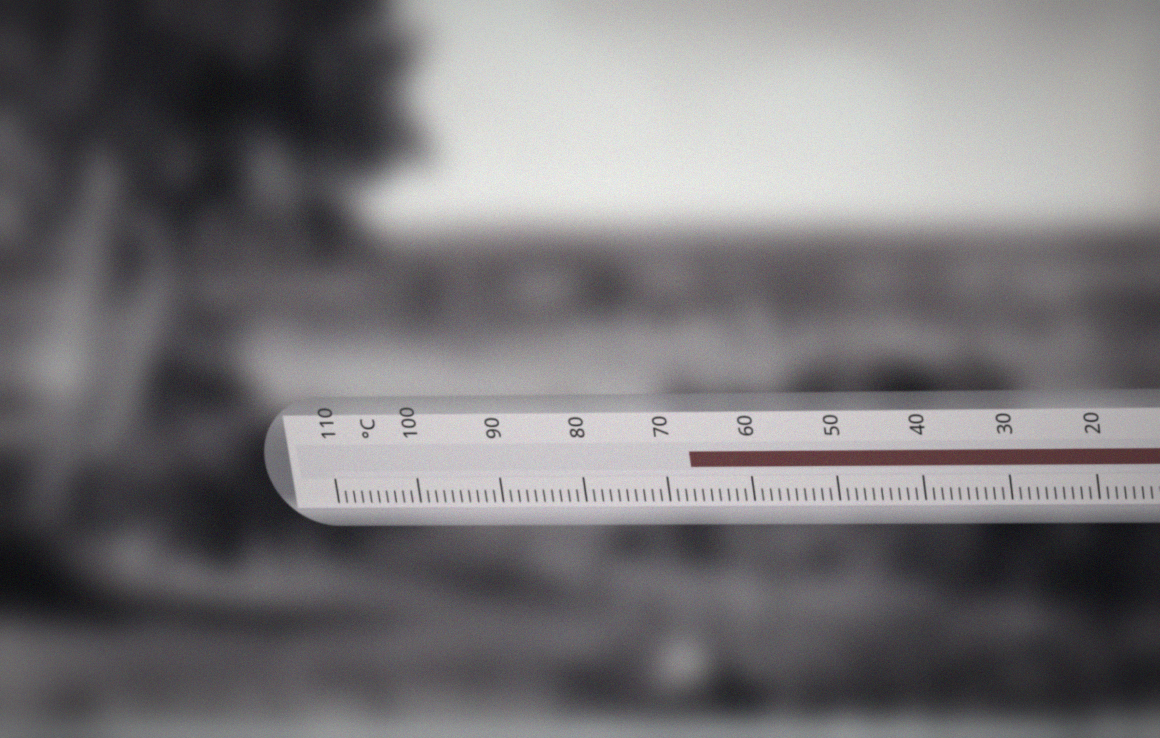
67 (°C)
